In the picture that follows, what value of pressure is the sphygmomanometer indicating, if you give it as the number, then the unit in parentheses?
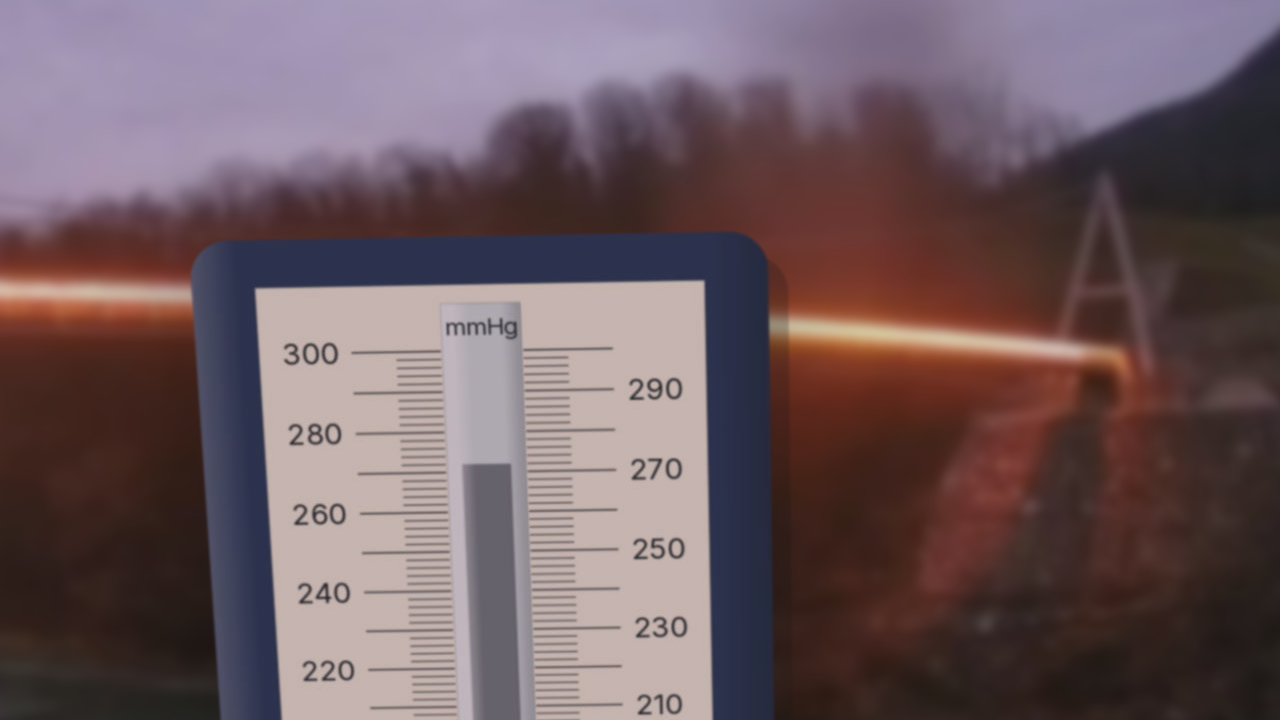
272 (mmHg)
